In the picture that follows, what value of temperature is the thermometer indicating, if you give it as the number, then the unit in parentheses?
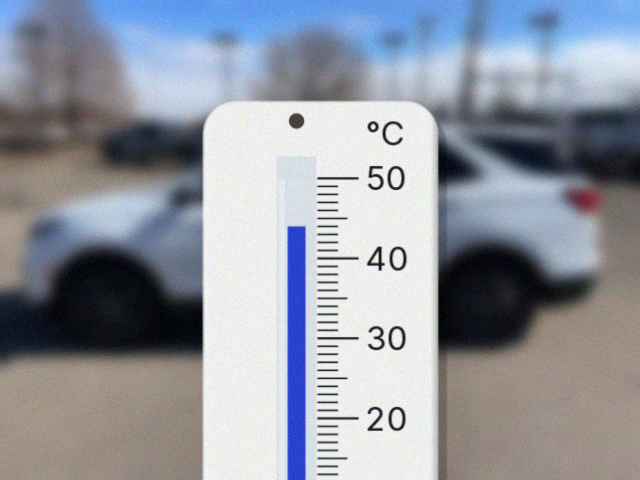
44 (°C)
